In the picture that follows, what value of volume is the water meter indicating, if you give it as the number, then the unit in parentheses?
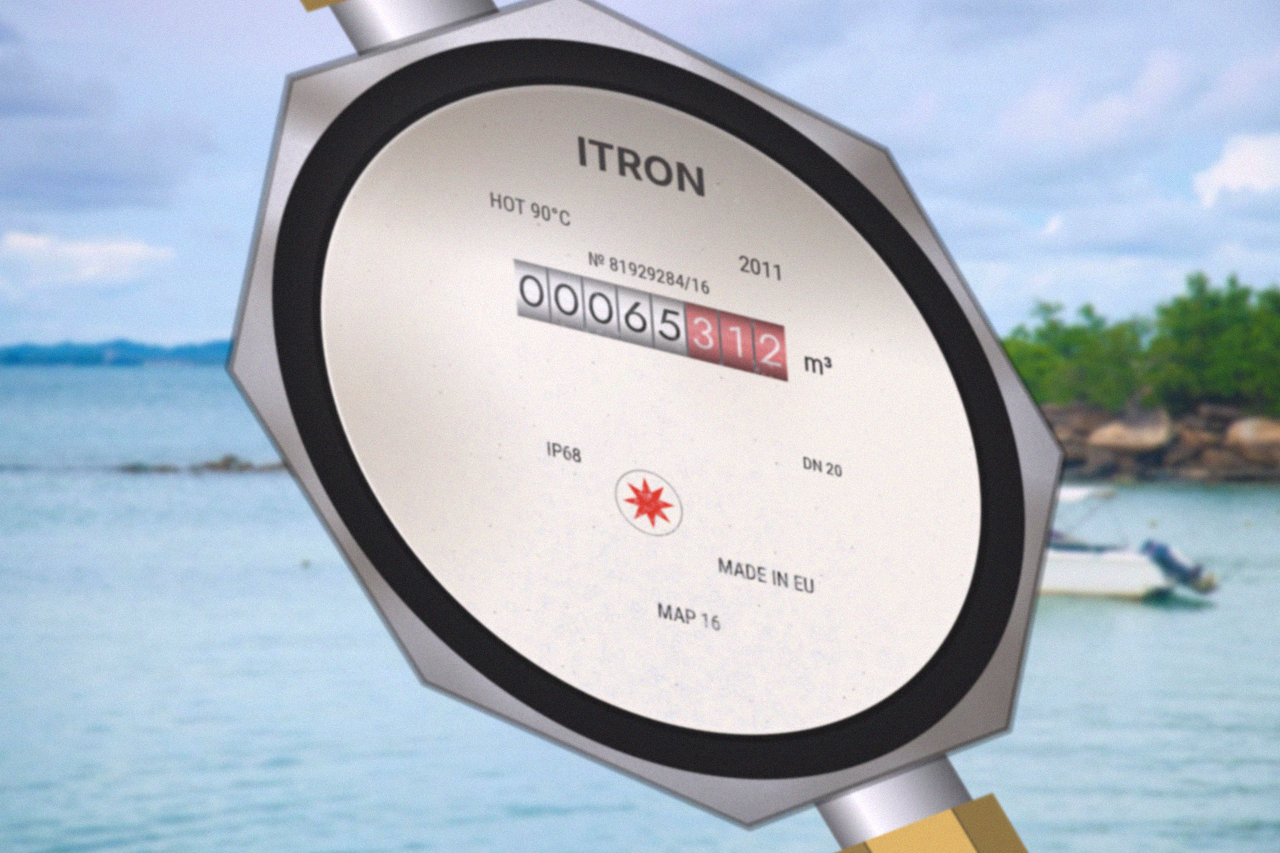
65.312 (m³)
